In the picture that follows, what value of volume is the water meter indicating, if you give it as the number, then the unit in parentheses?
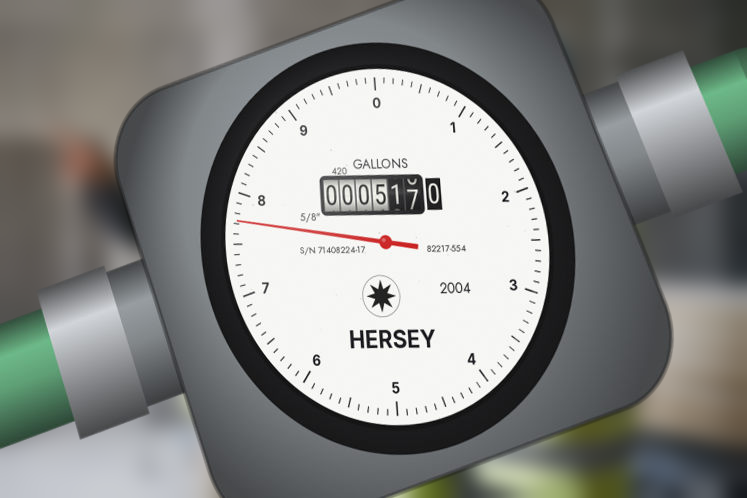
5167.7 (gal)
